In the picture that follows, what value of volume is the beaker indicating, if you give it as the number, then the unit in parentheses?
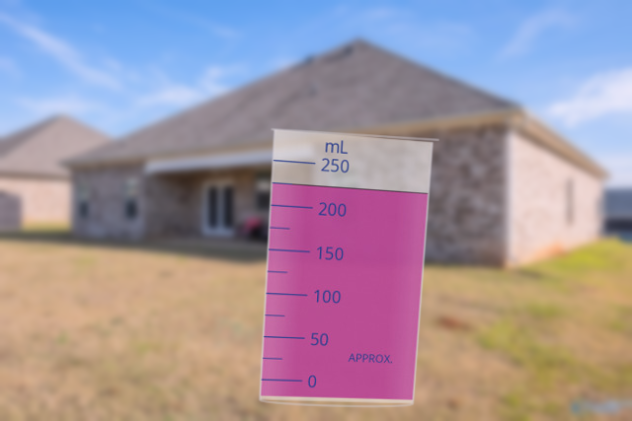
225 (mL)
